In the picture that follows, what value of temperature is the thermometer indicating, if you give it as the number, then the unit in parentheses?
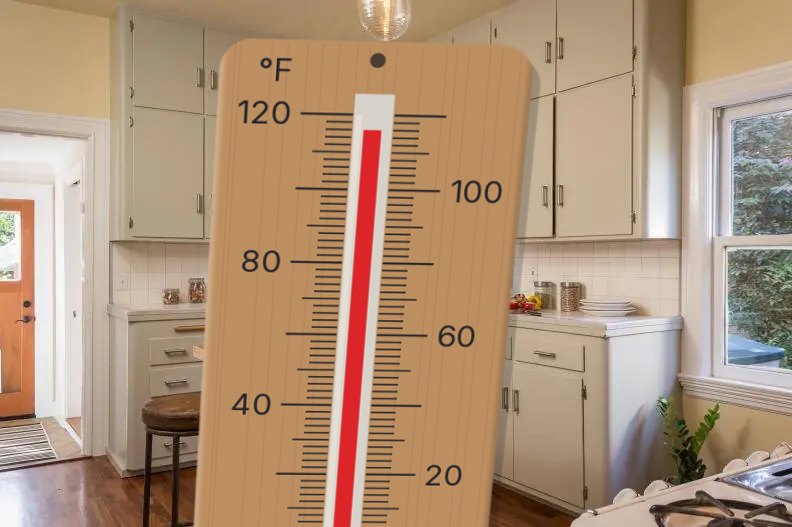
116 (°F)
